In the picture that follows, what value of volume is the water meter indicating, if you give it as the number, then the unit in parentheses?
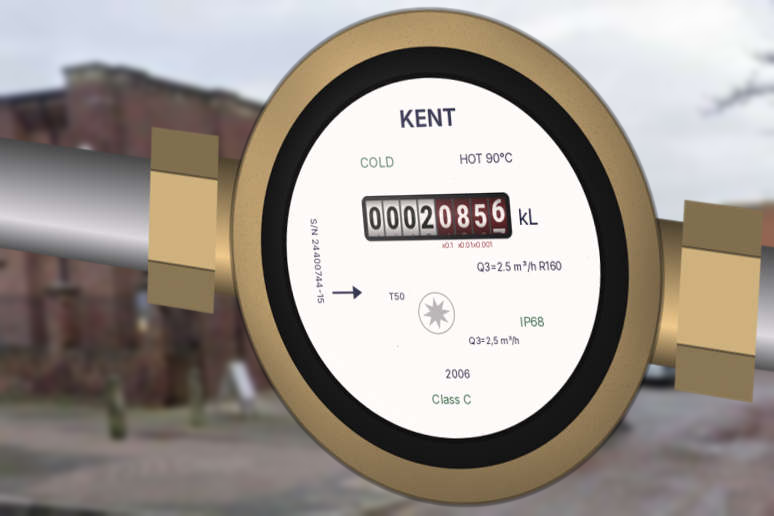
2.0856 (kL)
